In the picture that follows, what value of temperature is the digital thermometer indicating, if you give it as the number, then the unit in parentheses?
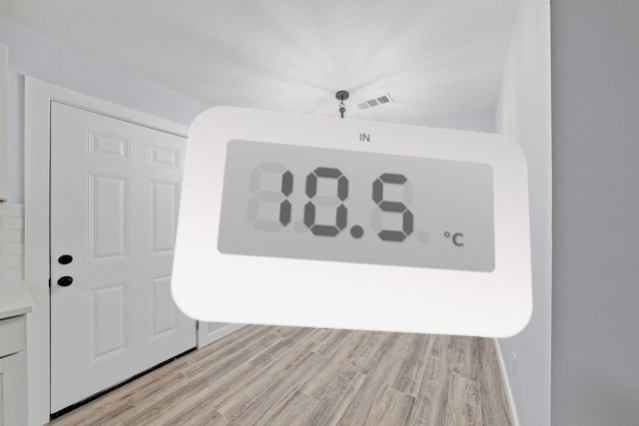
10.5 (°C)
